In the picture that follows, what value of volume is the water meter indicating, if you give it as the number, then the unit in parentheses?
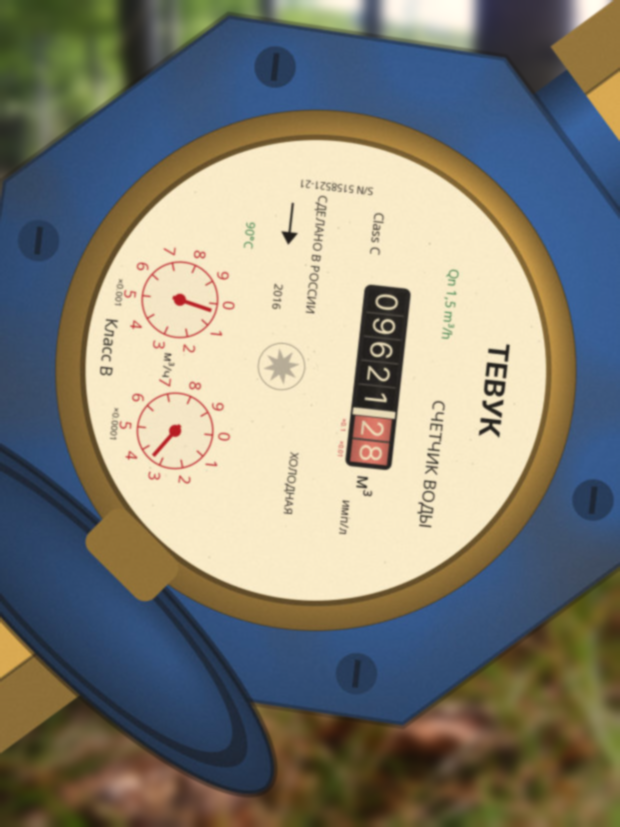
9621.2803 (m³)
